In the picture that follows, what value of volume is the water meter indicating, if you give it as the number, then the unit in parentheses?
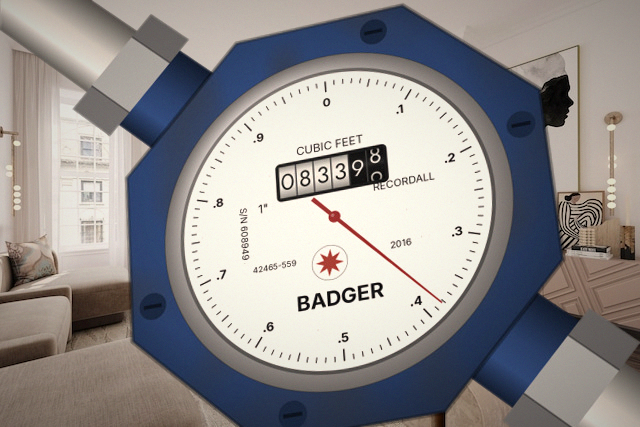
83398.38 (ft³)
